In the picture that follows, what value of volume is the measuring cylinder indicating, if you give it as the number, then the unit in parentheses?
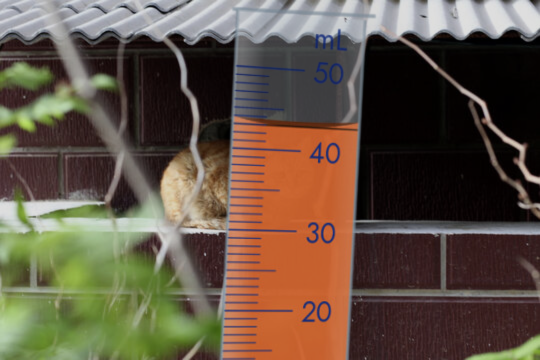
43 (mL)
